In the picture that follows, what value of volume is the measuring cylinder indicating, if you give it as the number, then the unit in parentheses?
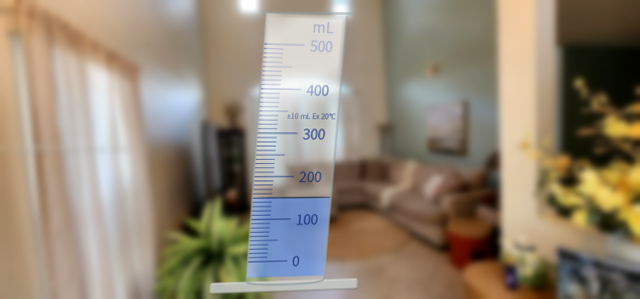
150 (mL)
